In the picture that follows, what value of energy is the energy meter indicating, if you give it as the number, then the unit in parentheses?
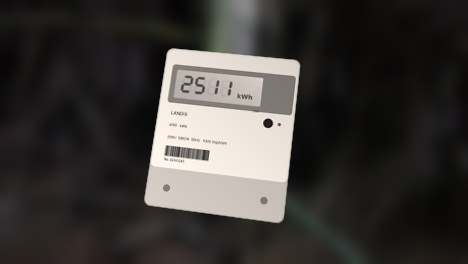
2511 (kWh)
